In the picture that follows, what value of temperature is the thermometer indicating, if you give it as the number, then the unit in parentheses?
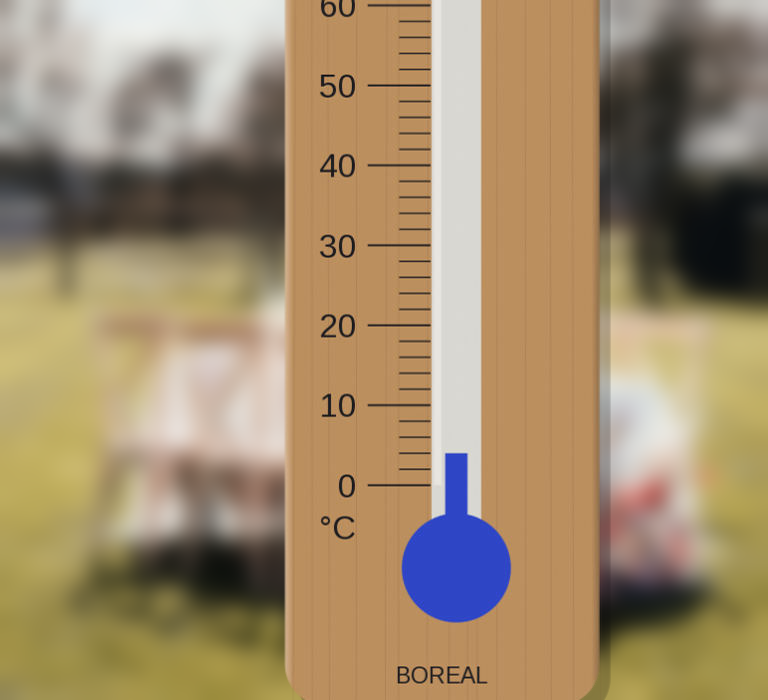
4 (°C)
